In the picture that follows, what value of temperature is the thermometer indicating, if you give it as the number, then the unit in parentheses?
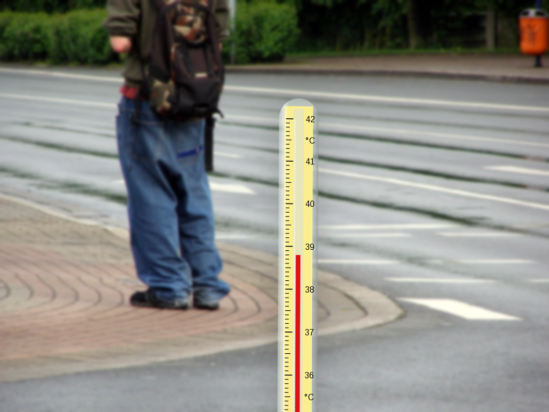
38.8 (°C)
